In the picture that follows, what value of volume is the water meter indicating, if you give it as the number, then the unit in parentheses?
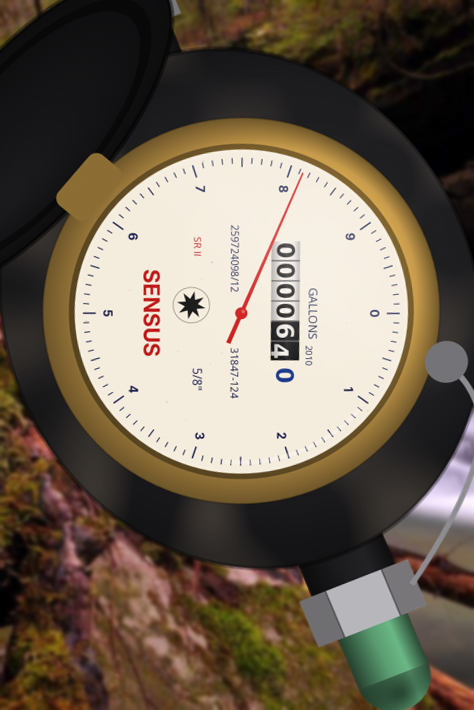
638.1 (gal)
